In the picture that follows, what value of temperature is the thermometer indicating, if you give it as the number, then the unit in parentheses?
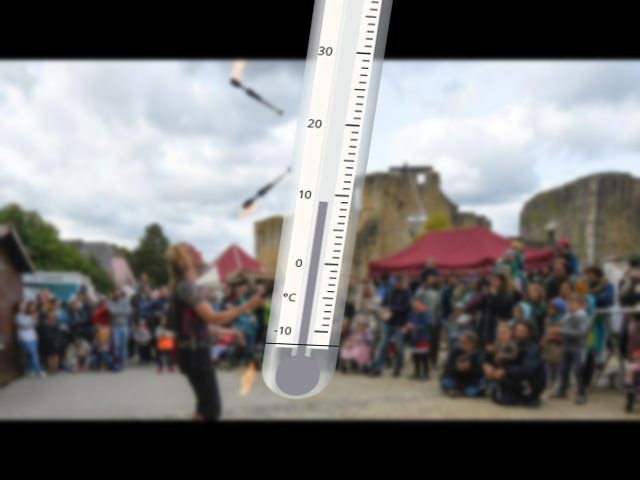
9 (°C)
